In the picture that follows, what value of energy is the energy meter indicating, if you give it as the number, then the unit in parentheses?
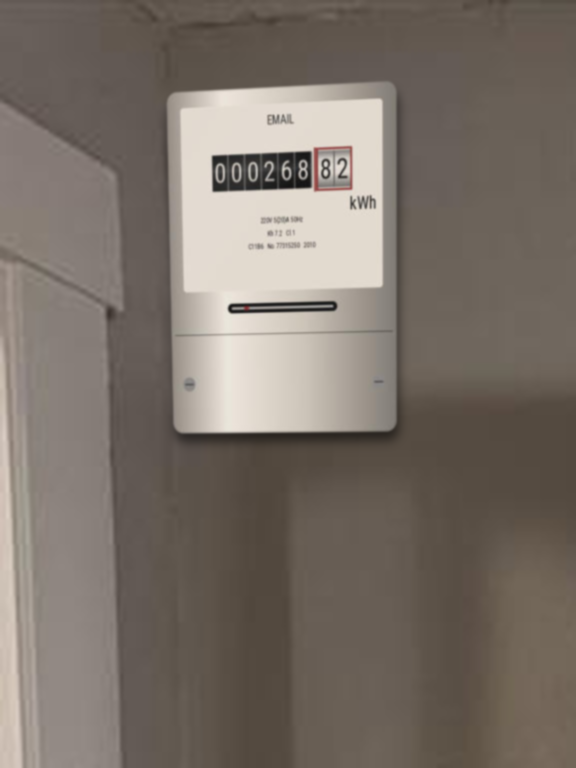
268.82 (kWh)
